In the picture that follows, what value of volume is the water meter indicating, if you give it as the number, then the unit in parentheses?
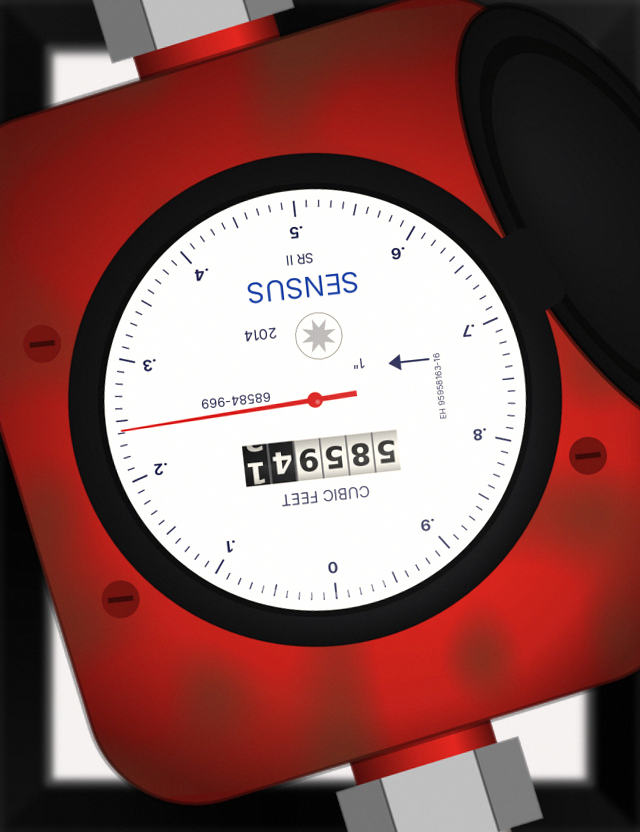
585941.24 (ft³)
